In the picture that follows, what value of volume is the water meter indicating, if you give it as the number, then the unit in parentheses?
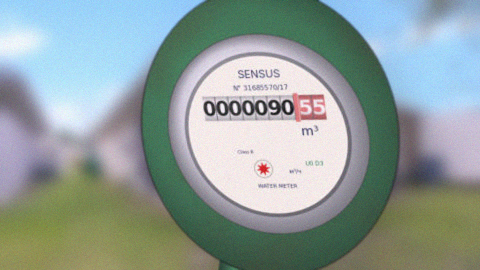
90.55 (m³)
